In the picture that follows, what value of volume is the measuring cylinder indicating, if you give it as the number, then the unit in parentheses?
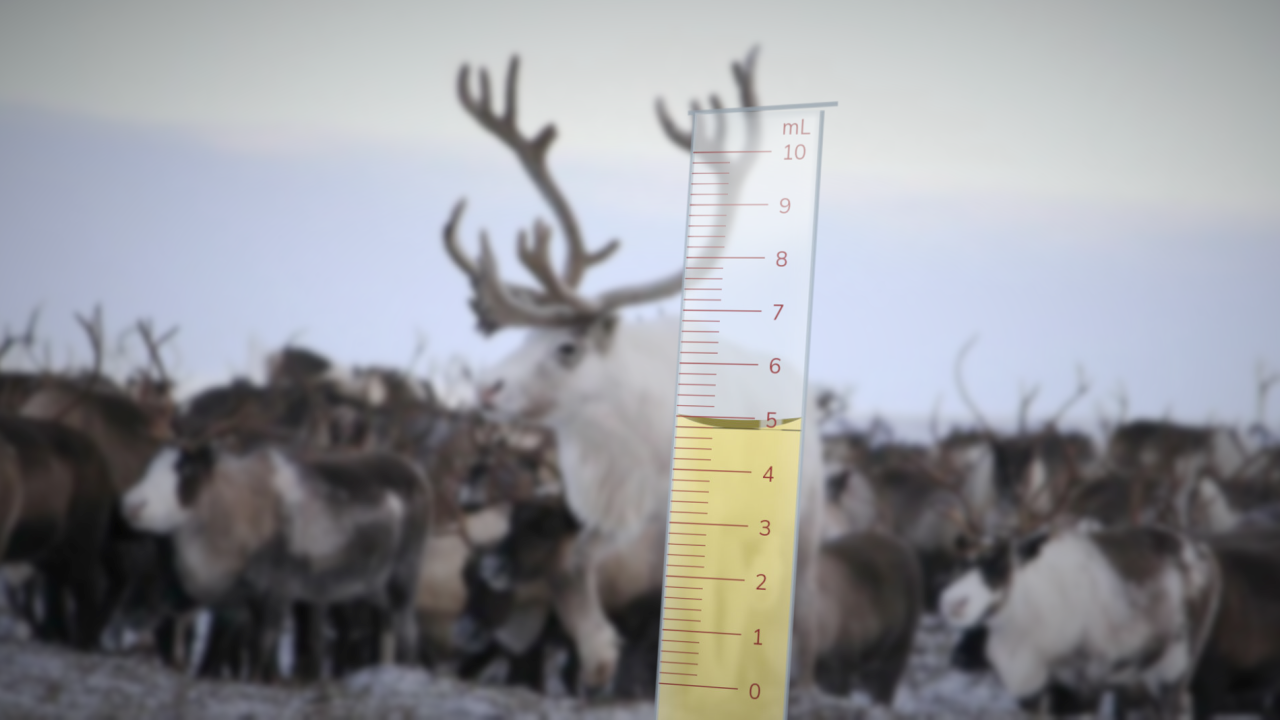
4.8 (mL)
